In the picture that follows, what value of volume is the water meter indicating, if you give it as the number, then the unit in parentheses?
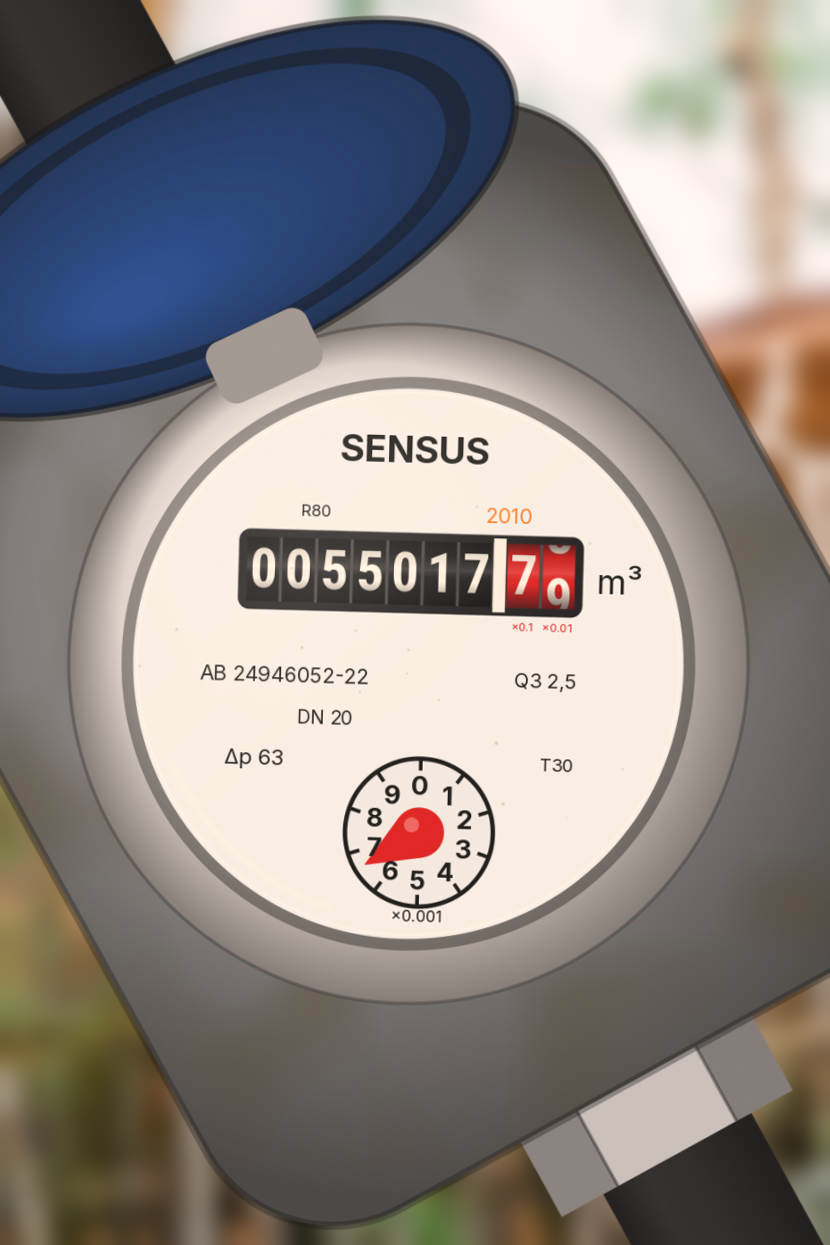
55017.786 (m³)
